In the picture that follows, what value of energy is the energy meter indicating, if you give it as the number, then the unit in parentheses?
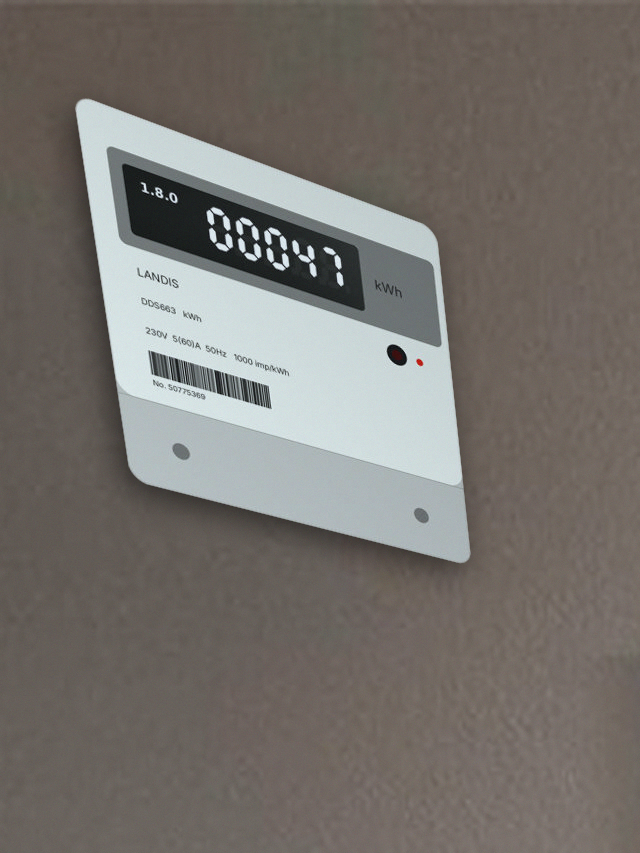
47 (kWh)
